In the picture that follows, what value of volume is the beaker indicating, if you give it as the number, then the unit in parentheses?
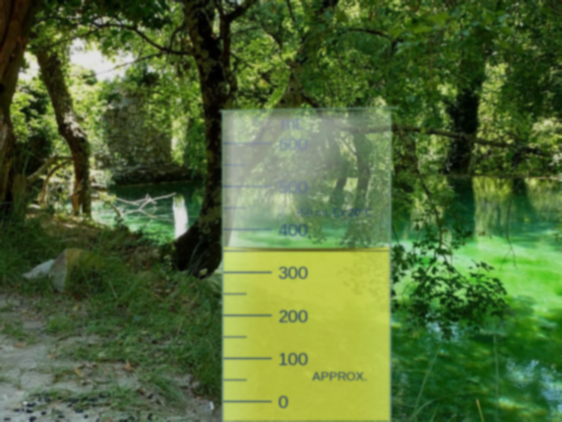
350 (mL)
